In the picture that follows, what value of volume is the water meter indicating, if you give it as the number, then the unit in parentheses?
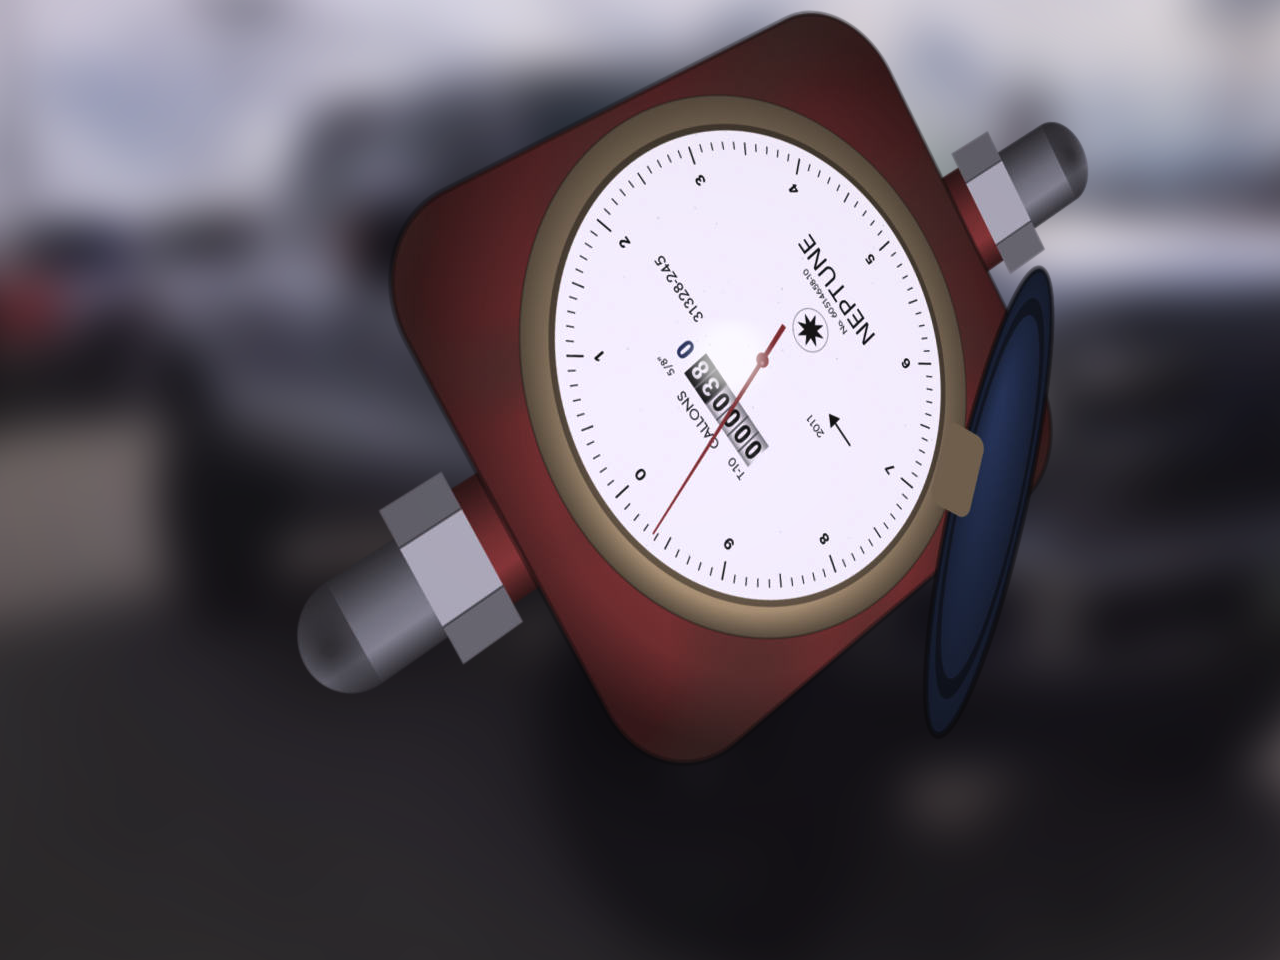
379.6 (gal)
